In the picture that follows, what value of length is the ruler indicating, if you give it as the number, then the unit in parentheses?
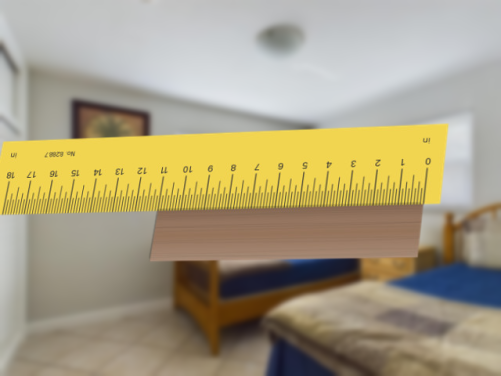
11 (in)
